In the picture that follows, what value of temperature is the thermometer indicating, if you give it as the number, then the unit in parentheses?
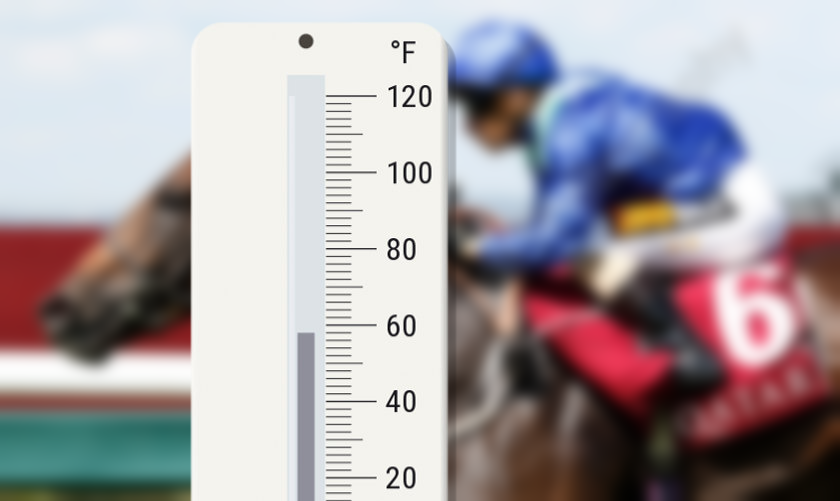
58 (°F)
